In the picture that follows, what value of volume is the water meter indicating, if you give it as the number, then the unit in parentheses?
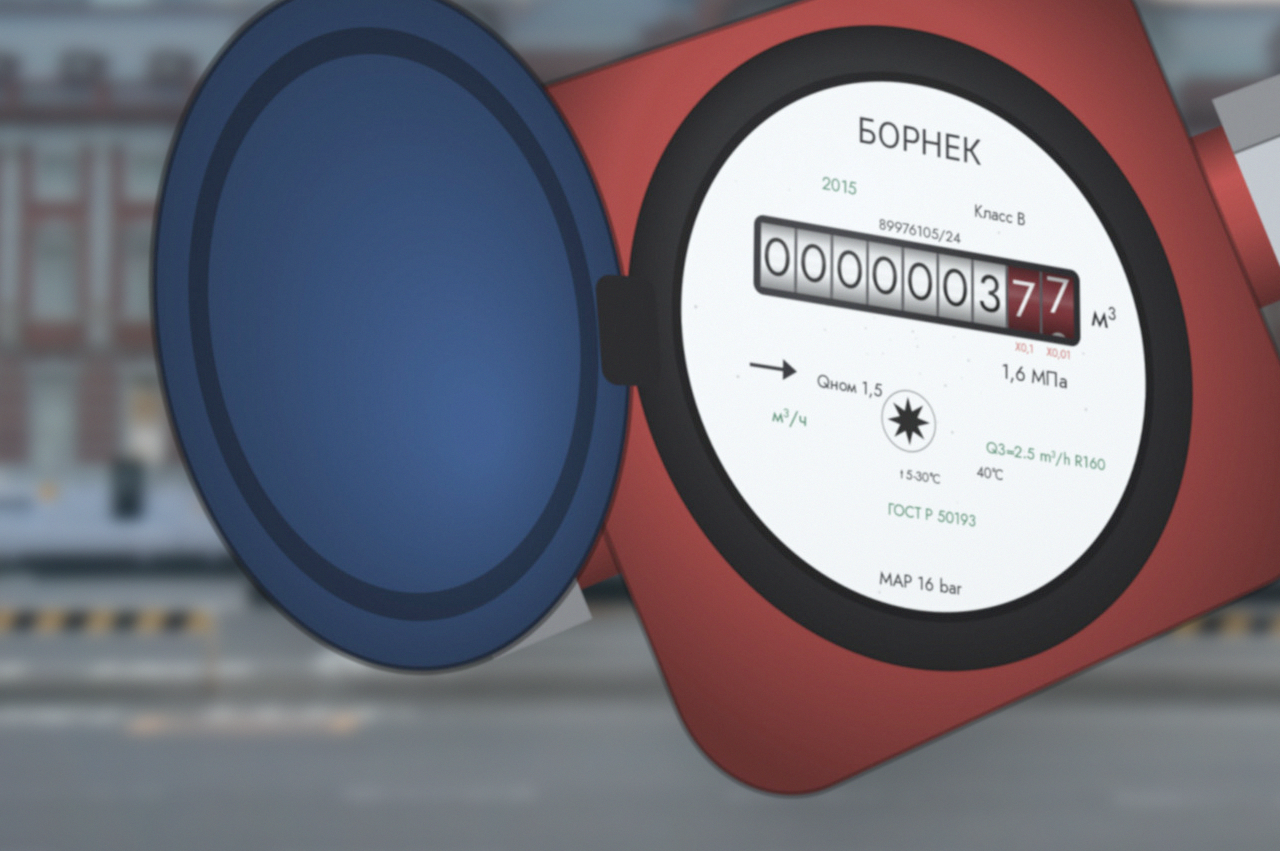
3.77 (m³)
